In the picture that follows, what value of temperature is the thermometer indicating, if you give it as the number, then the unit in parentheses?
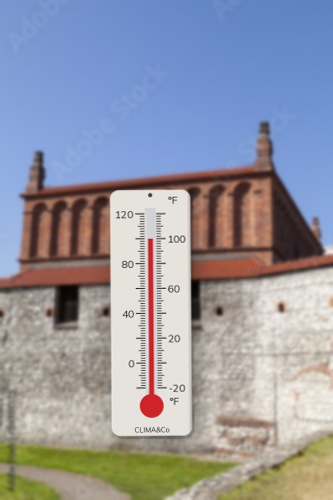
100 (°F)
